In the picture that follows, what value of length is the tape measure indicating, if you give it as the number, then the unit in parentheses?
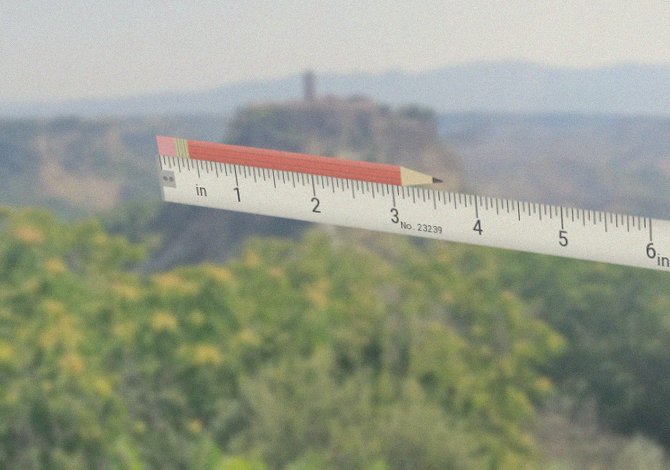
3.625 (in)
